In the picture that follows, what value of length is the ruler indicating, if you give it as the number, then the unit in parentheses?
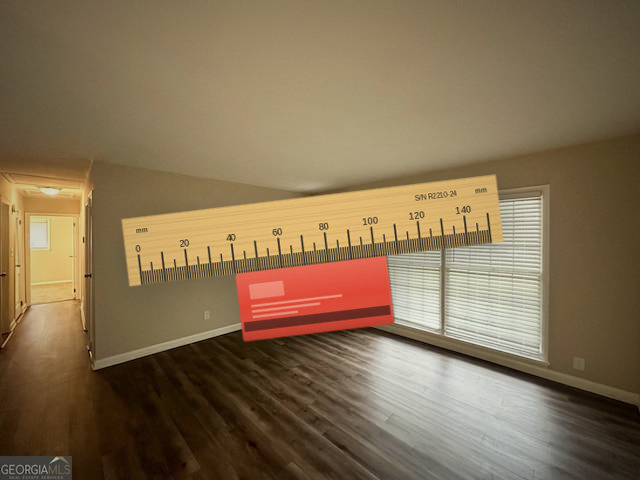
65 (mm)
